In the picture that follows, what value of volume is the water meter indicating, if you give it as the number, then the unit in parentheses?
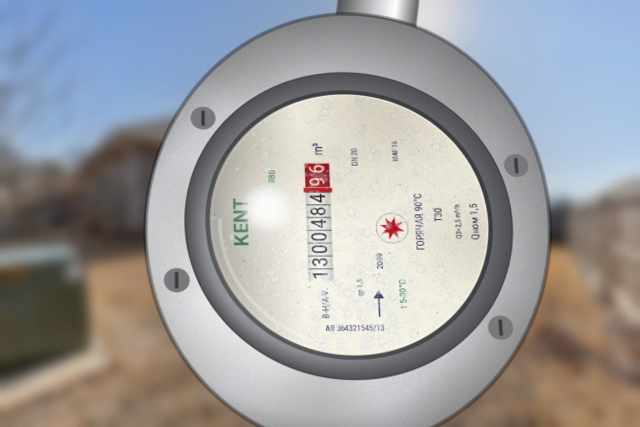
1300484.96 (m³)
